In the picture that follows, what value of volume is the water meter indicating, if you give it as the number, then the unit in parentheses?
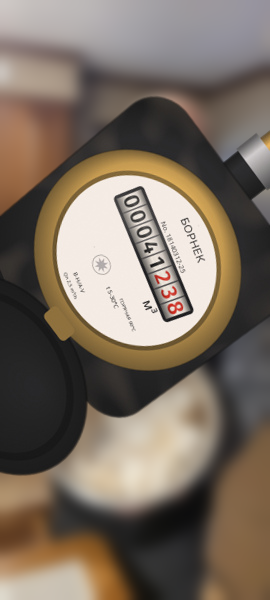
41.238 (m³)
